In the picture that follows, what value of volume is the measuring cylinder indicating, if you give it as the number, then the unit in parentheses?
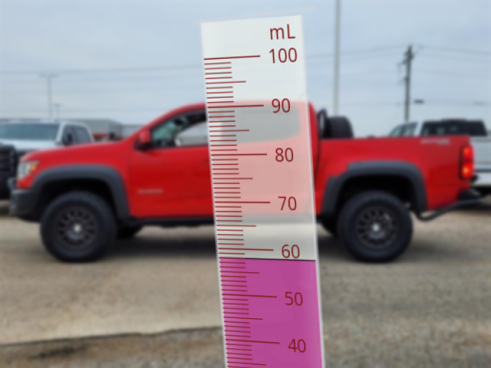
58 (mL)
